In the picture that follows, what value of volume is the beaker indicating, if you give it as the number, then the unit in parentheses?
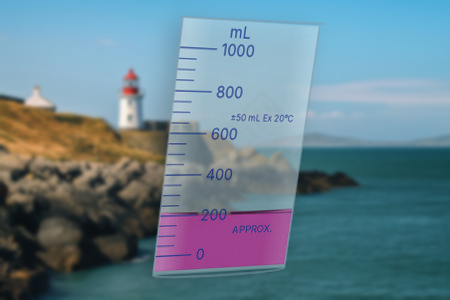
200 (mL)
